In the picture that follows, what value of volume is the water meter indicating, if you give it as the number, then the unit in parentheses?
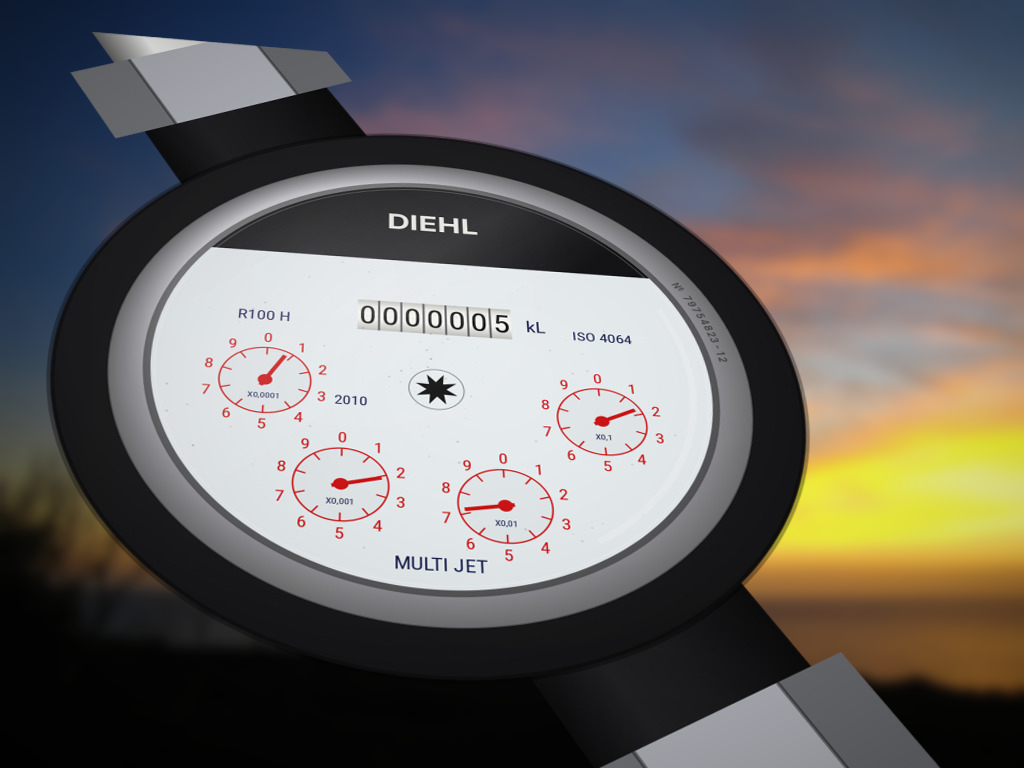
5.1720 (kL)
